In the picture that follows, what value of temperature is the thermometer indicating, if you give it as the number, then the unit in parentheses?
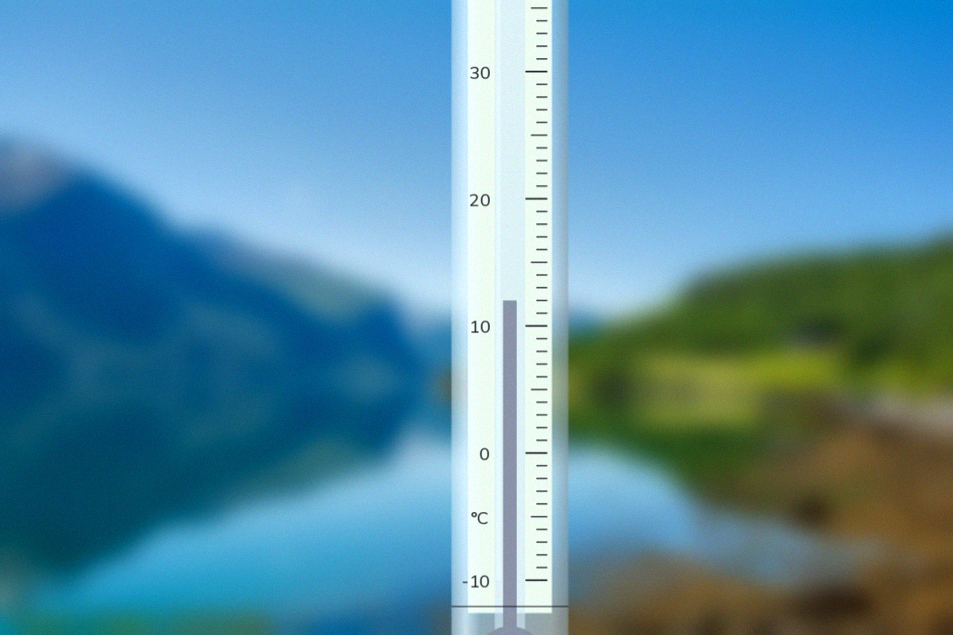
12 (°C)
